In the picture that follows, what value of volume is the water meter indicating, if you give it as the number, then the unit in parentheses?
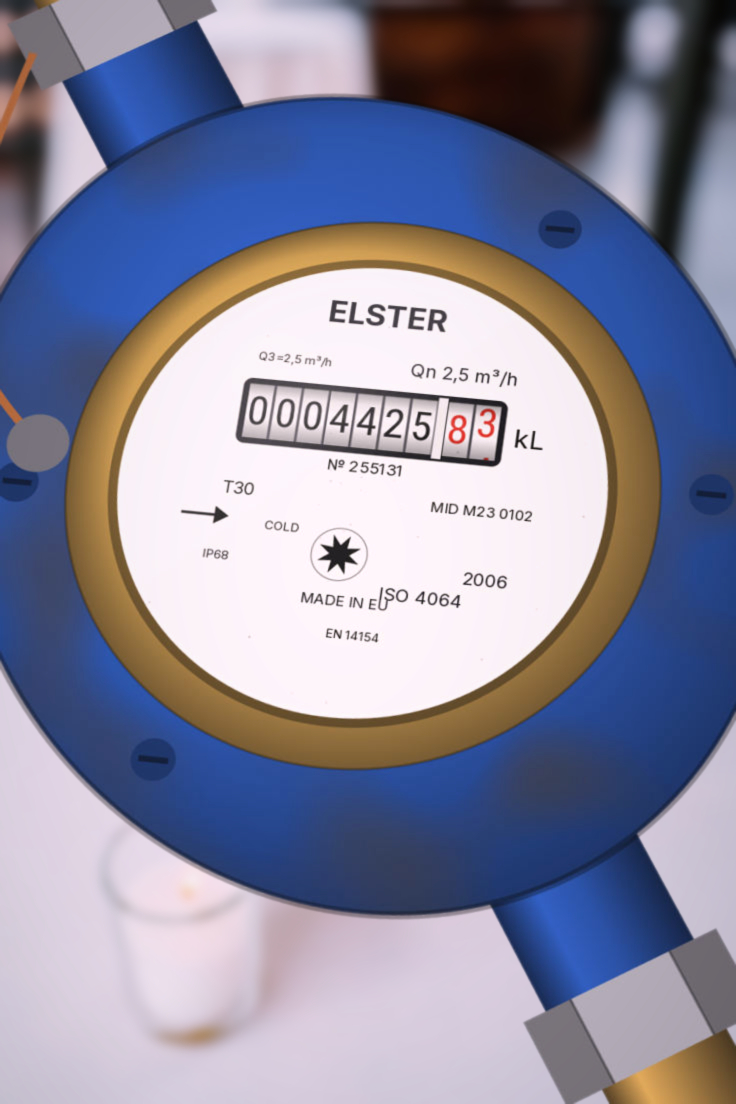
4425.83 (kL)
